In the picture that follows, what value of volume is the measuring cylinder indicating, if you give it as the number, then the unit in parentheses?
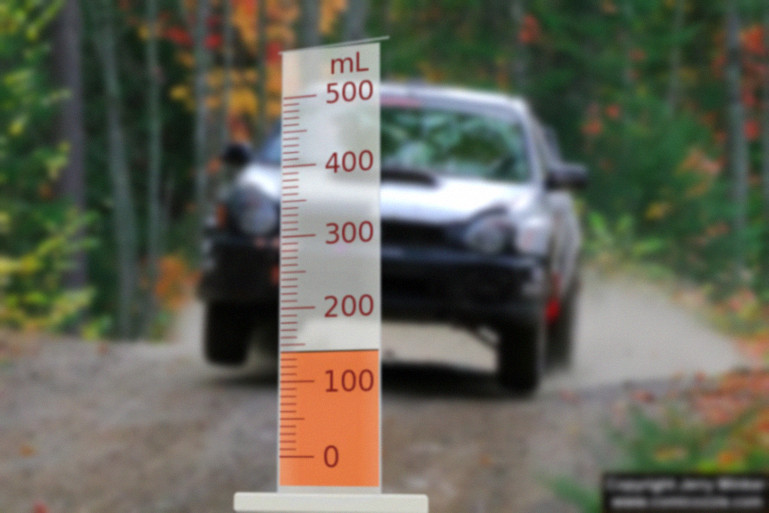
140 (mL)
